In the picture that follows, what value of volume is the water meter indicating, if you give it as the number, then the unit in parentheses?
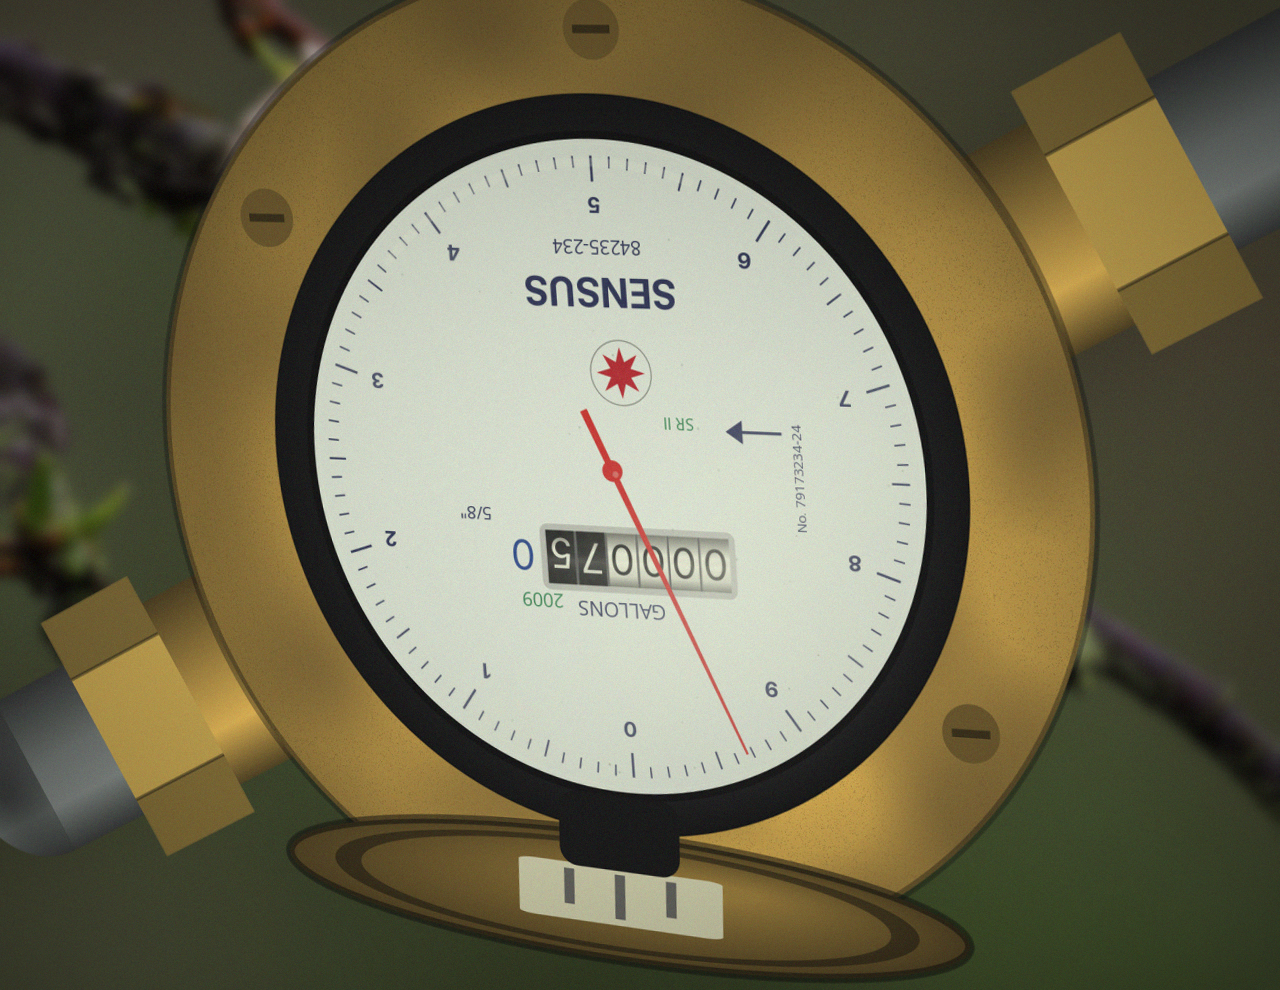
749.3 (gal)
